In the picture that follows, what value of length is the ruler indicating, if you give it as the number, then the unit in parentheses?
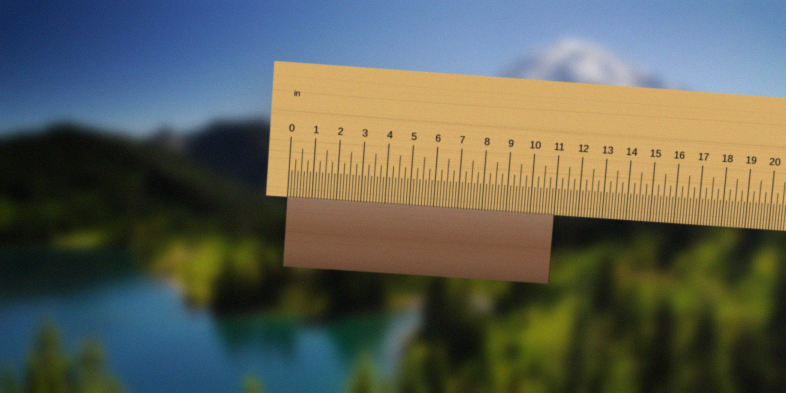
11 (in)
